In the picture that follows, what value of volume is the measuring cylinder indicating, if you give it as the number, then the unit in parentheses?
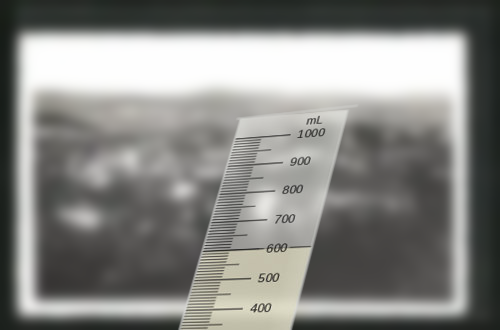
600 (mL)
